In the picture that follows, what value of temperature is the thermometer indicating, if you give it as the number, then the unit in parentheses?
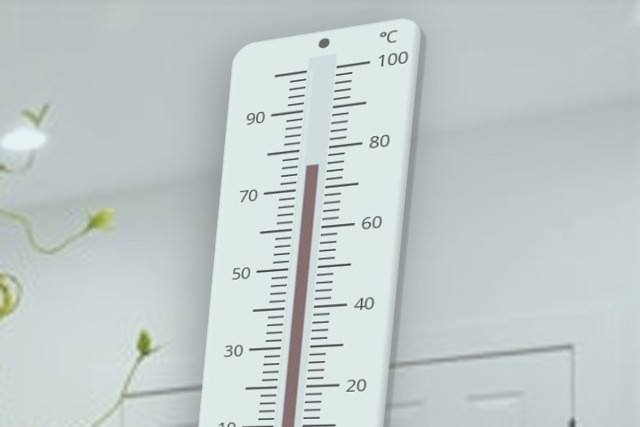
76 (°C)
